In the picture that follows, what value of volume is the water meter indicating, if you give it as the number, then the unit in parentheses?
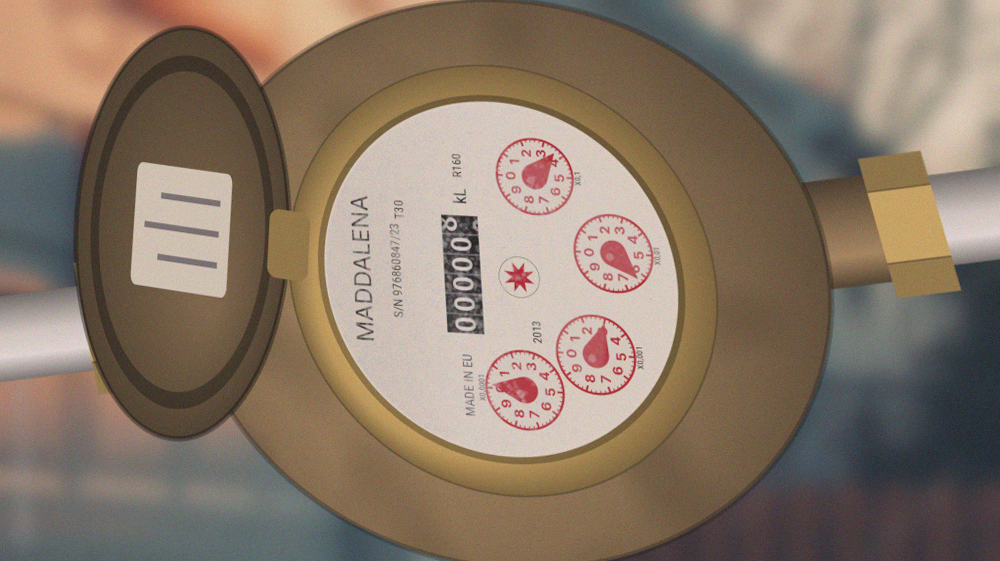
8.3630 (kL)
